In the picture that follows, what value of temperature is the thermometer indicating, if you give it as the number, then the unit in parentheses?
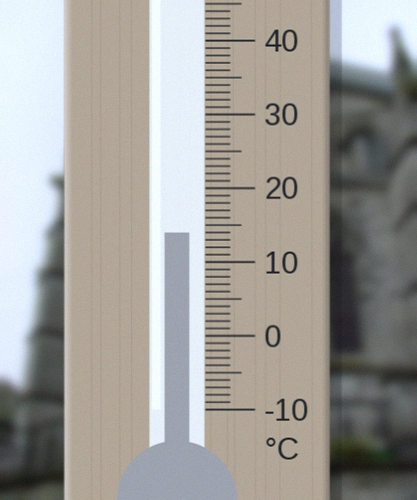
14 (°C)
